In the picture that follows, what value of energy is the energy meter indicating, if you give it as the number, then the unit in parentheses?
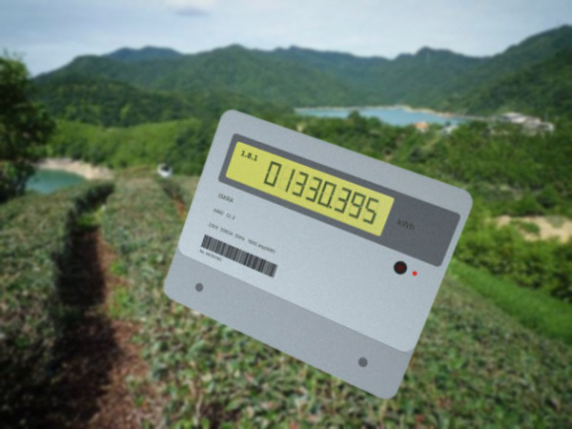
1330.395 (kWh)
